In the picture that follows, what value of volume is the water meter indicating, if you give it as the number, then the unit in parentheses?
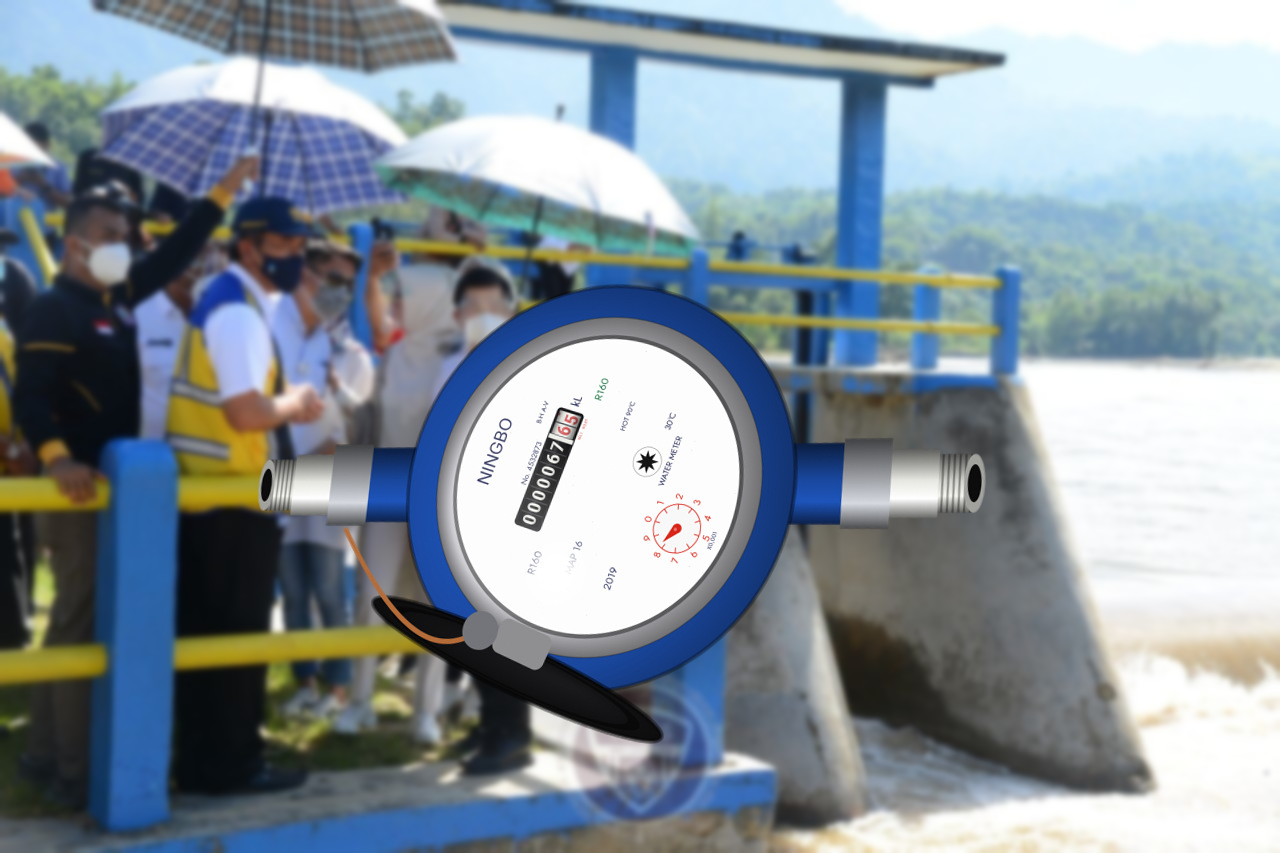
67.648 (kL)
